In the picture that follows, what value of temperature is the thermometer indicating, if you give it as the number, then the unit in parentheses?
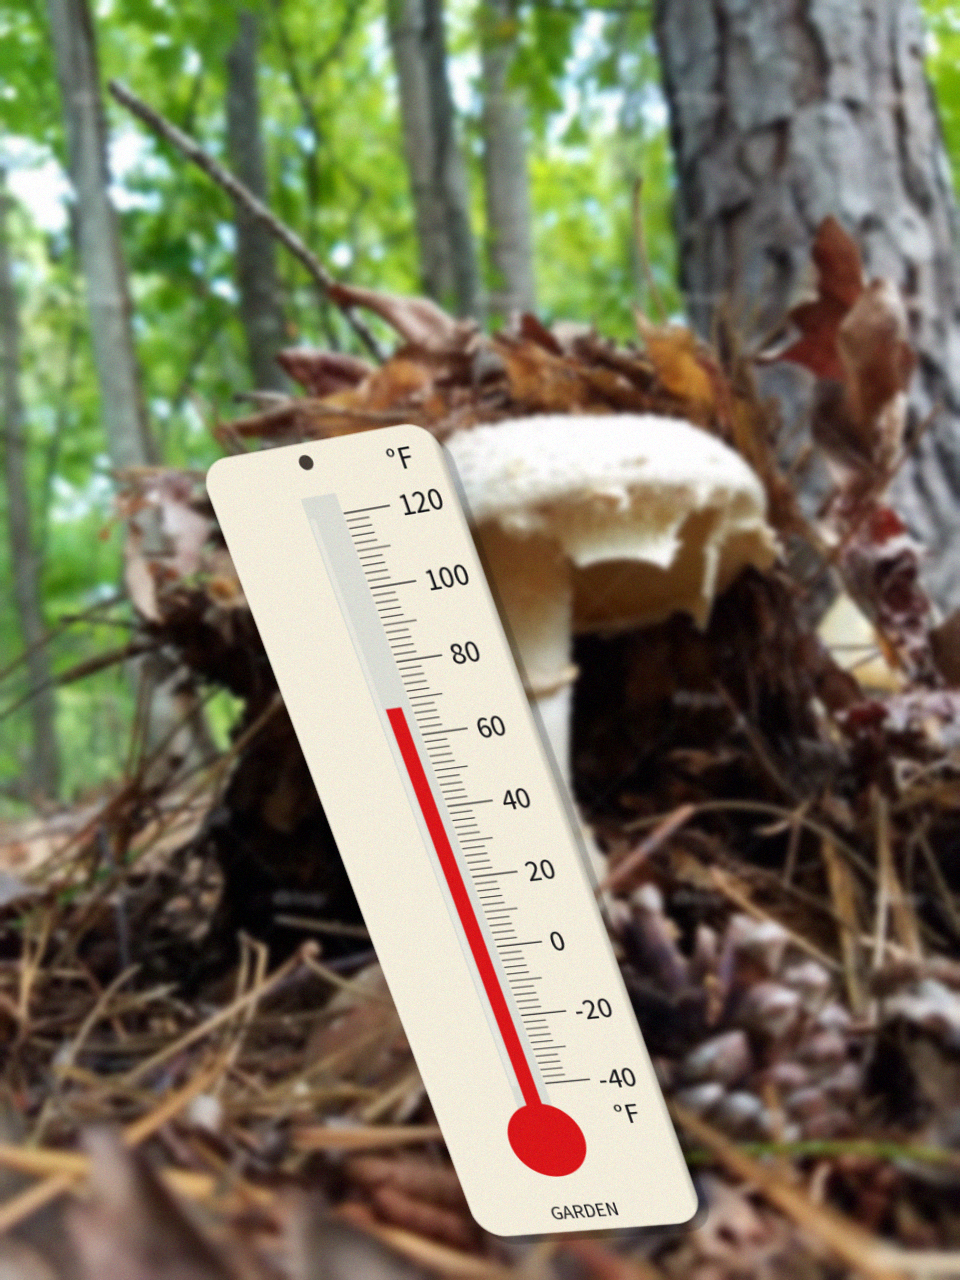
68 (°F)
